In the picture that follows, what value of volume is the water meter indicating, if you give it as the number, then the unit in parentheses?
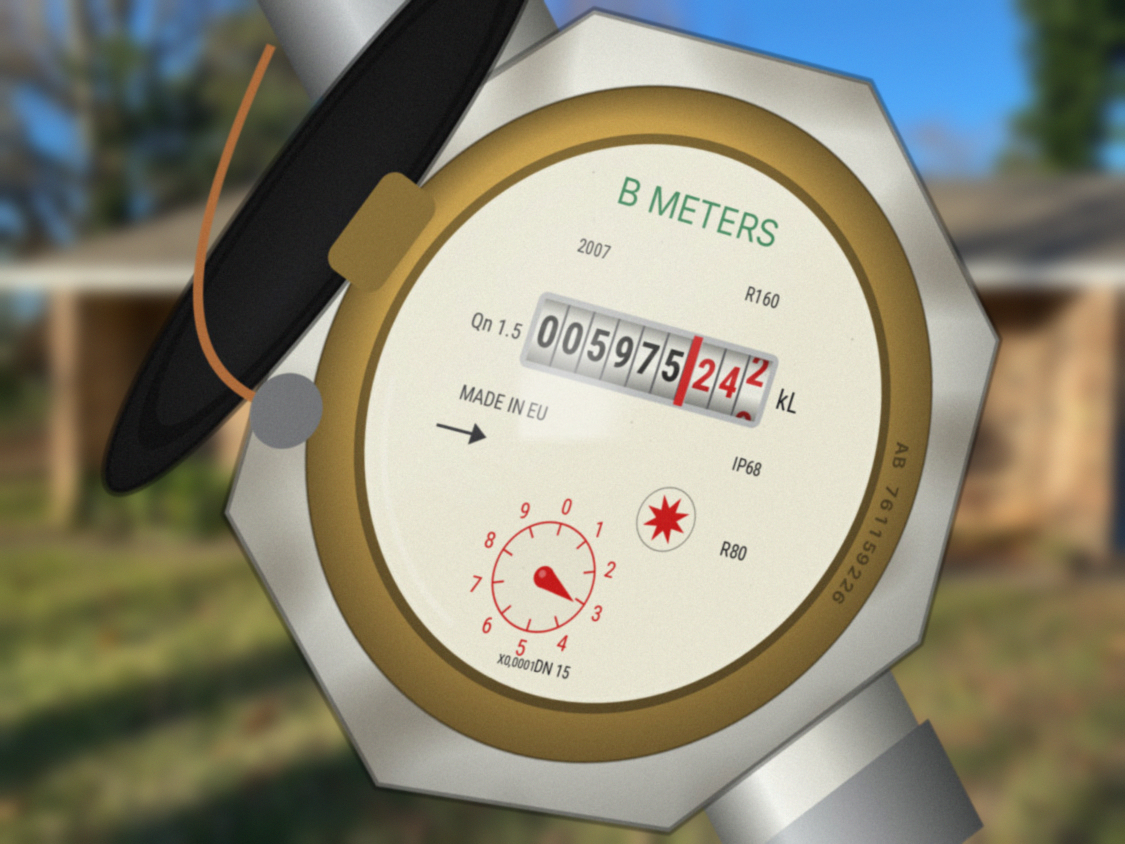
5975.2423 (kL)
